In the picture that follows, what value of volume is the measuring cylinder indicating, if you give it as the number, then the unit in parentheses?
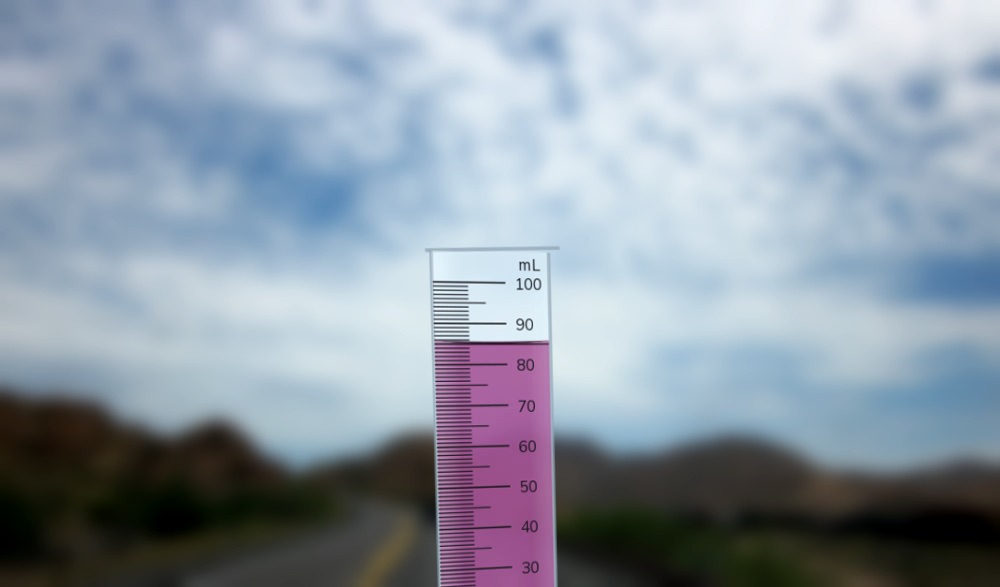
85 (mL)
